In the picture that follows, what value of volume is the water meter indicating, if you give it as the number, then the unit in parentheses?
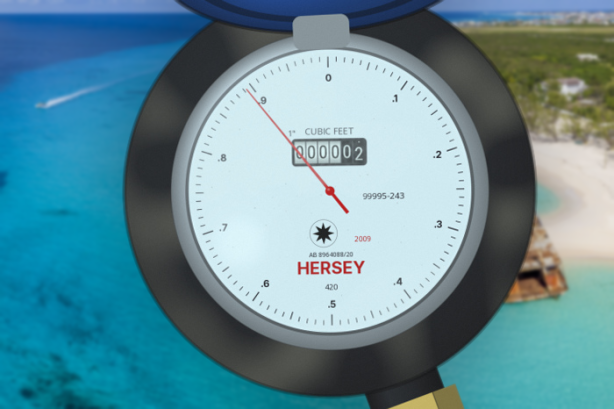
1.89 (ft³)
